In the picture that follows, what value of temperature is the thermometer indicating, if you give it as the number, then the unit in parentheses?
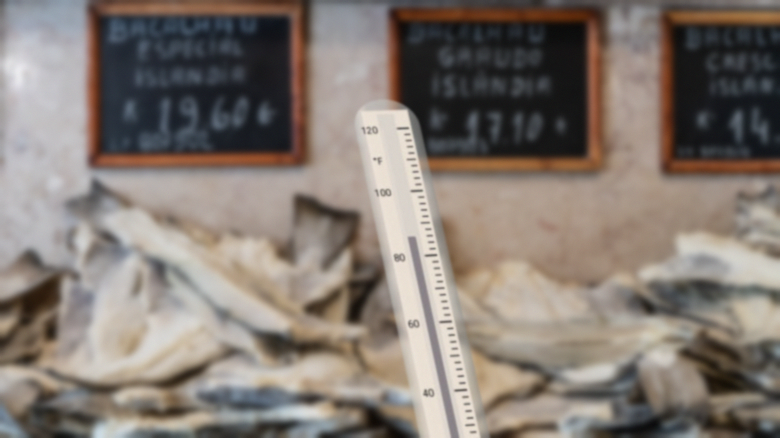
86 (°F)
